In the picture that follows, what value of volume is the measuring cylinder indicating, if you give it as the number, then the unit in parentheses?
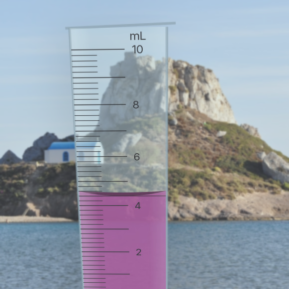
4.4 (mL)
